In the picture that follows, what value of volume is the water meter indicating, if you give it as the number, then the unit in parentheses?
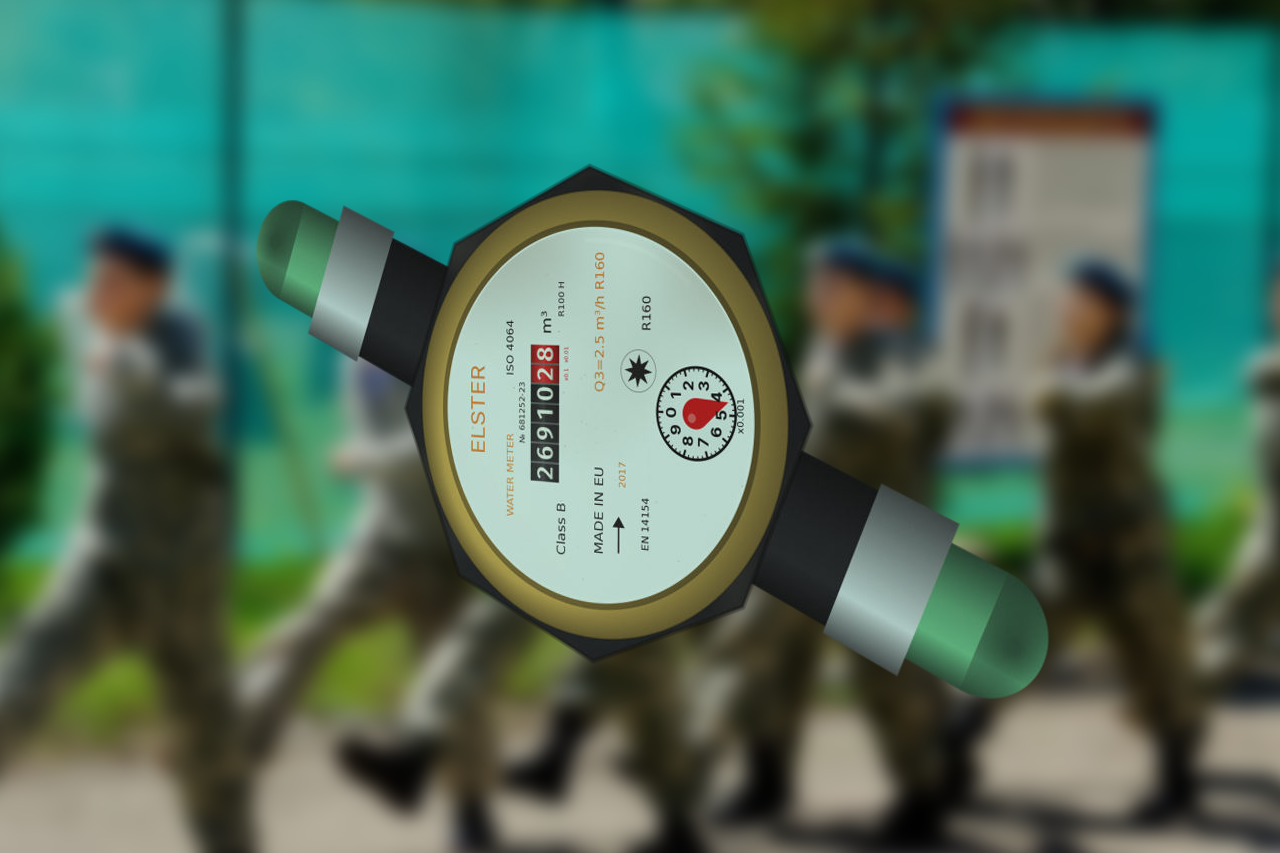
26910.284 (m³)
